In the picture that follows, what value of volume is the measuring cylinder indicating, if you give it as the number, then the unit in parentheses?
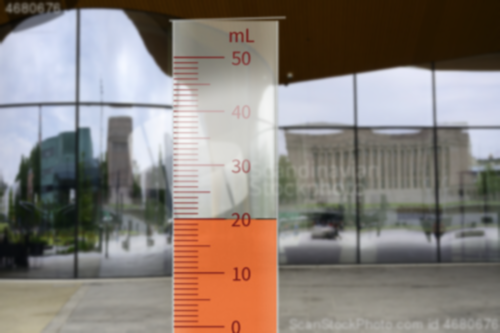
20 (mL)
